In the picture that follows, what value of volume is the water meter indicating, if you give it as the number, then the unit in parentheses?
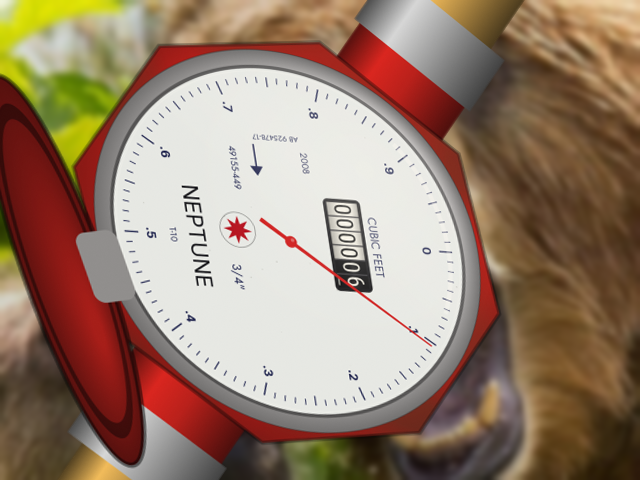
6.10 (ft³)
